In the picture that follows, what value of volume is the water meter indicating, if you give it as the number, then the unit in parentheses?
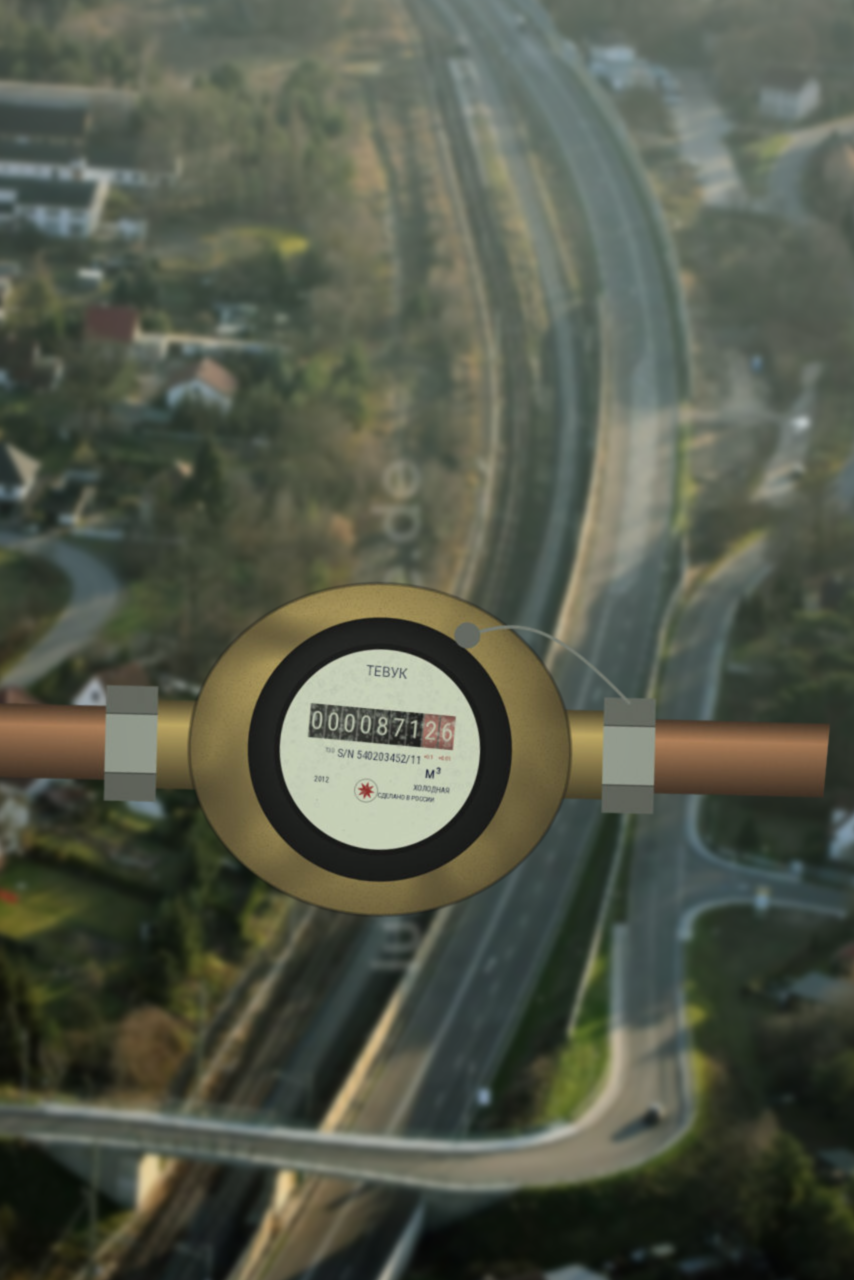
871.26 (m³)
